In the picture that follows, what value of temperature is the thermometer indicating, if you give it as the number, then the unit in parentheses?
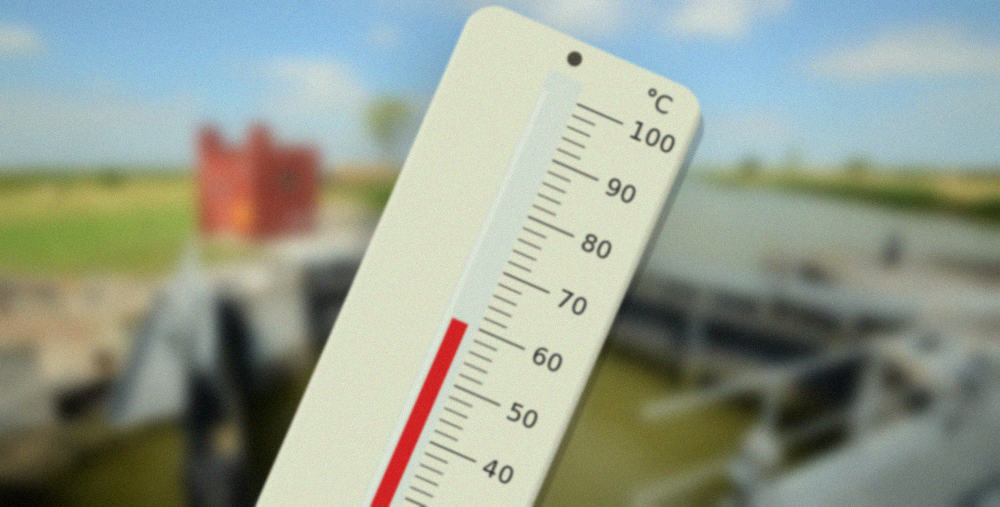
60 (°C)
